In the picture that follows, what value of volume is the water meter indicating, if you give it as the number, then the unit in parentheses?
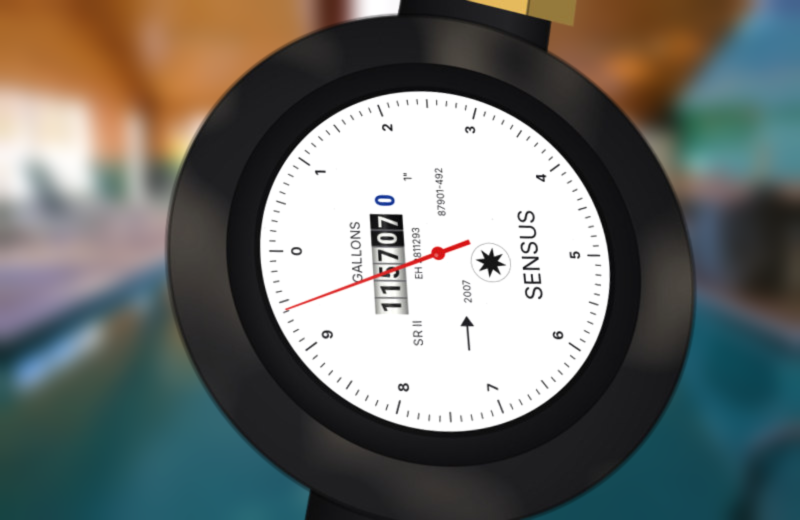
1157069.4 (gal)
